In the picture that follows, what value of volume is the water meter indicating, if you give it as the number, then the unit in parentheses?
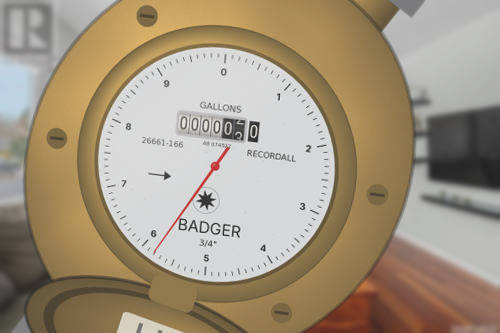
25.8 (gal)
